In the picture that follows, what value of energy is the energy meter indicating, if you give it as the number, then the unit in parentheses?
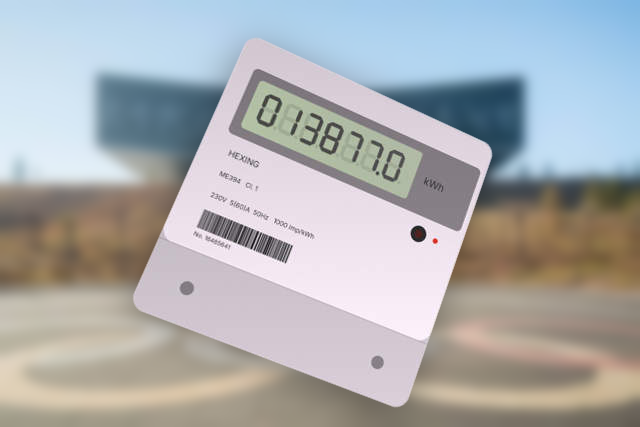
13877.0 (kWh)
